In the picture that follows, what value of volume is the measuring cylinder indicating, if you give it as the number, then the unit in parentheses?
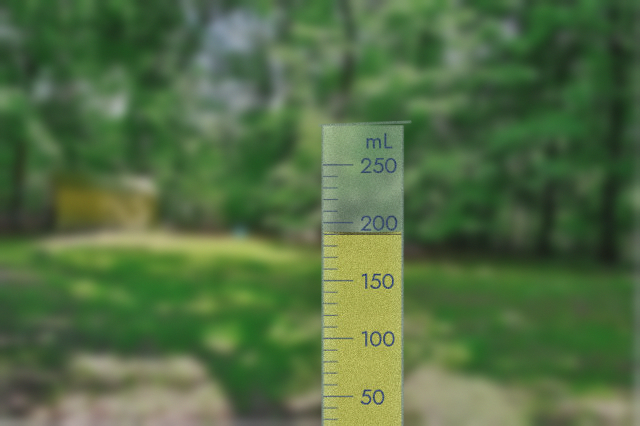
190 (mL)
